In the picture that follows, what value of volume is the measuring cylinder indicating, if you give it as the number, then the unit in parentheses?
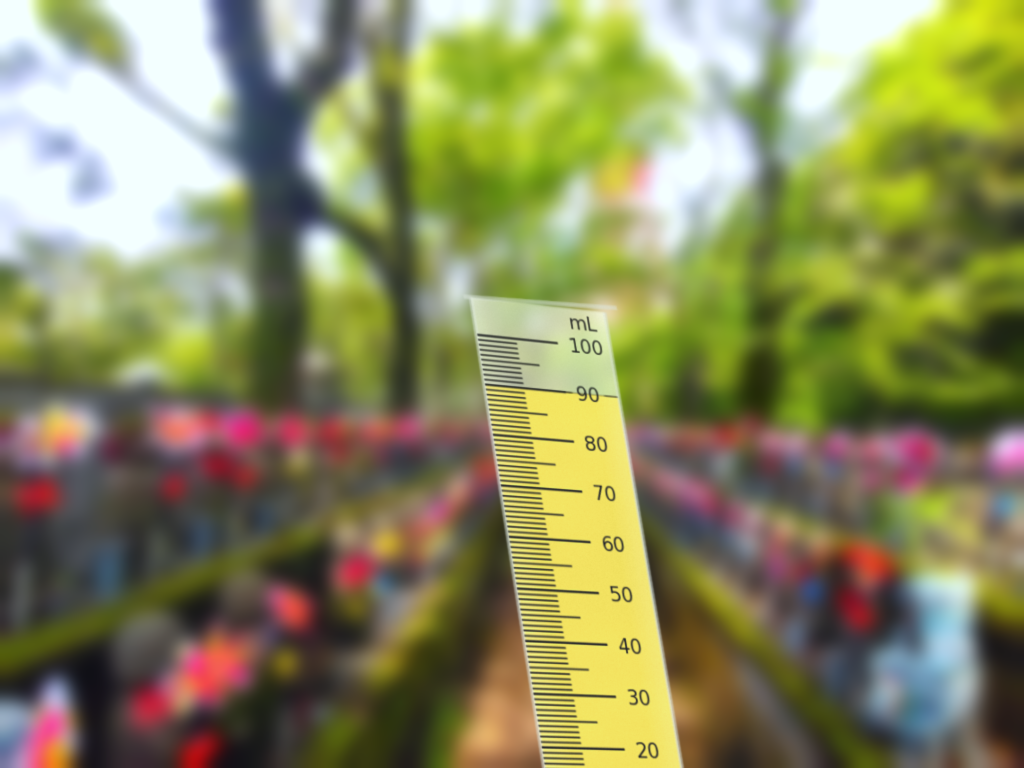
90 (mL)
